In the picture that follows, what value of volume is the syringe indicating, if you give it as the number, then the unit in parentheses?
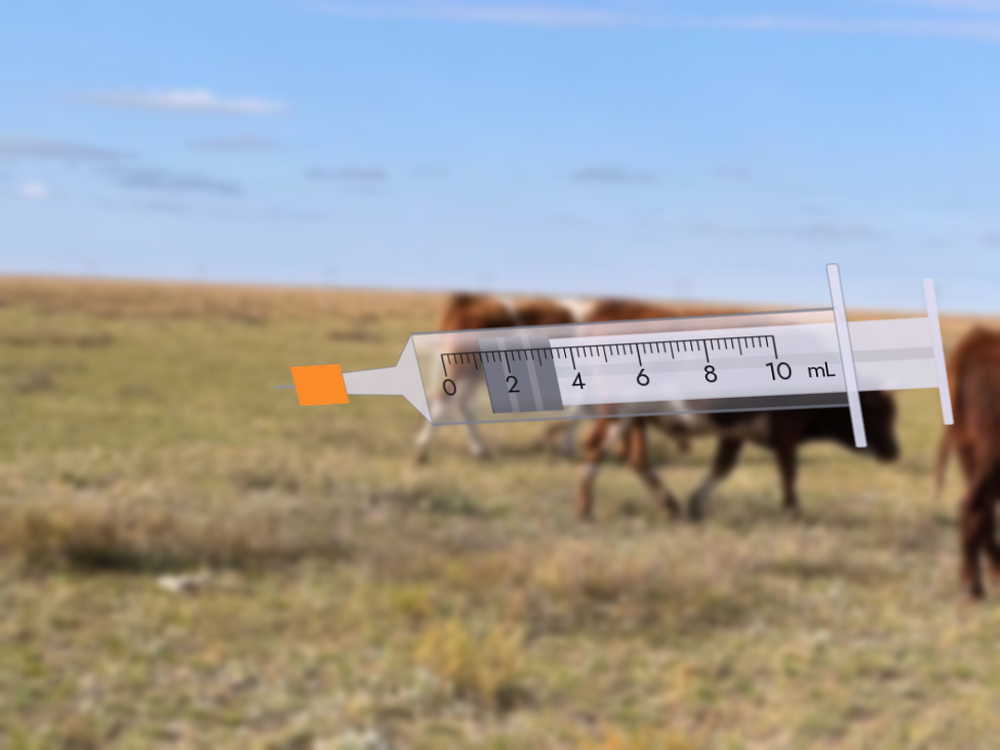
1.2 (mL)
